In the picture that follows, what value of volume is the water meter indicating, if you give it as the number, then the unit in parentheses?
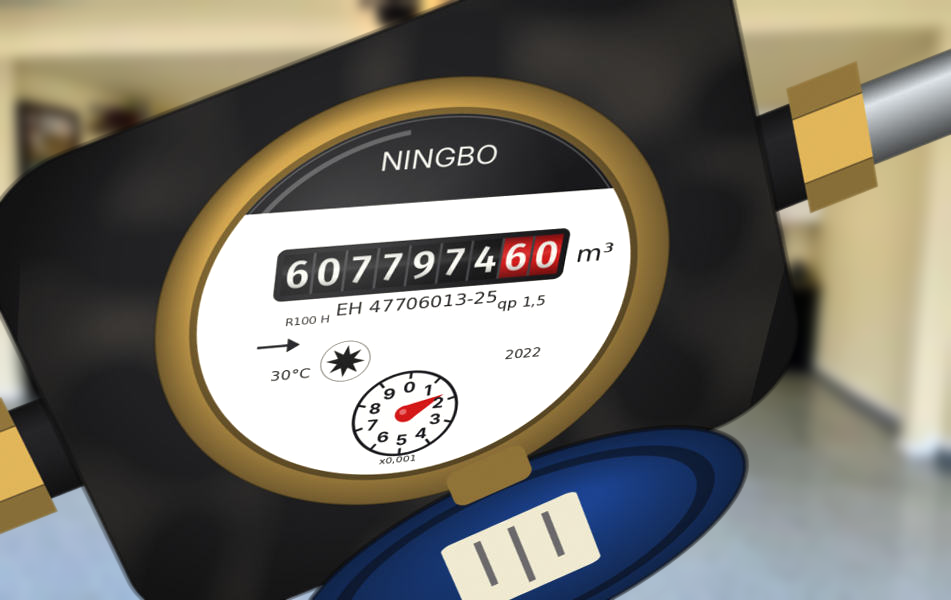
6077974.601 (m³)
